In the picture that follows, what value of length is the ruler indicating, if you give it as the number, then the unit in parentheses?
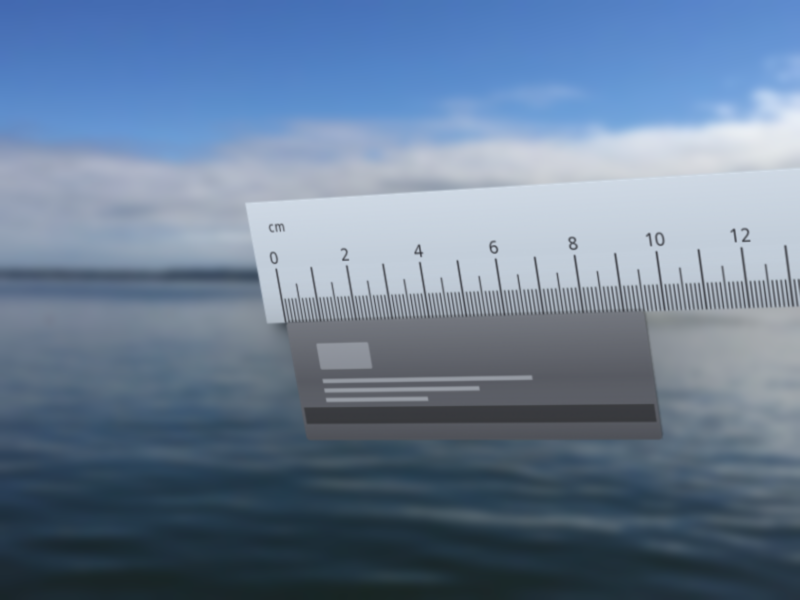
9.5 (cm)
